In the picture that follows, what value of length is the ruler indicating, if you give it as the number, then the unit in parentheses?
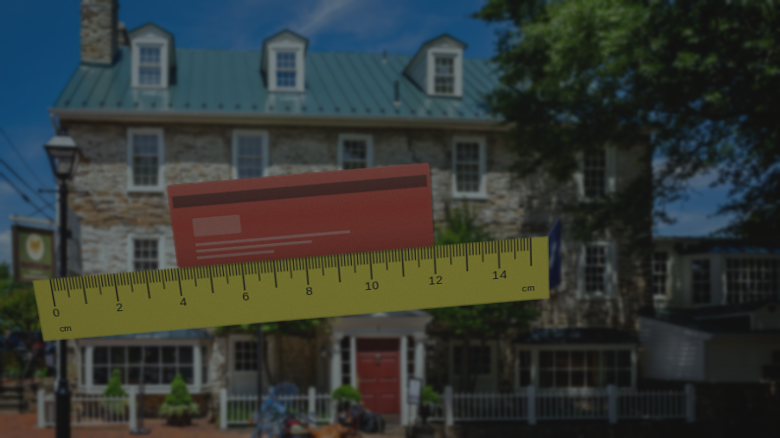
8 (cm)
